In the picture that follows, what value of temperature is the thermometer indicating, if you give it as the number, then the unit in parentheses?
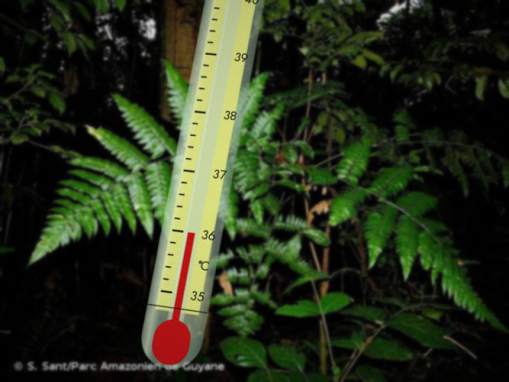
36 (°C)
